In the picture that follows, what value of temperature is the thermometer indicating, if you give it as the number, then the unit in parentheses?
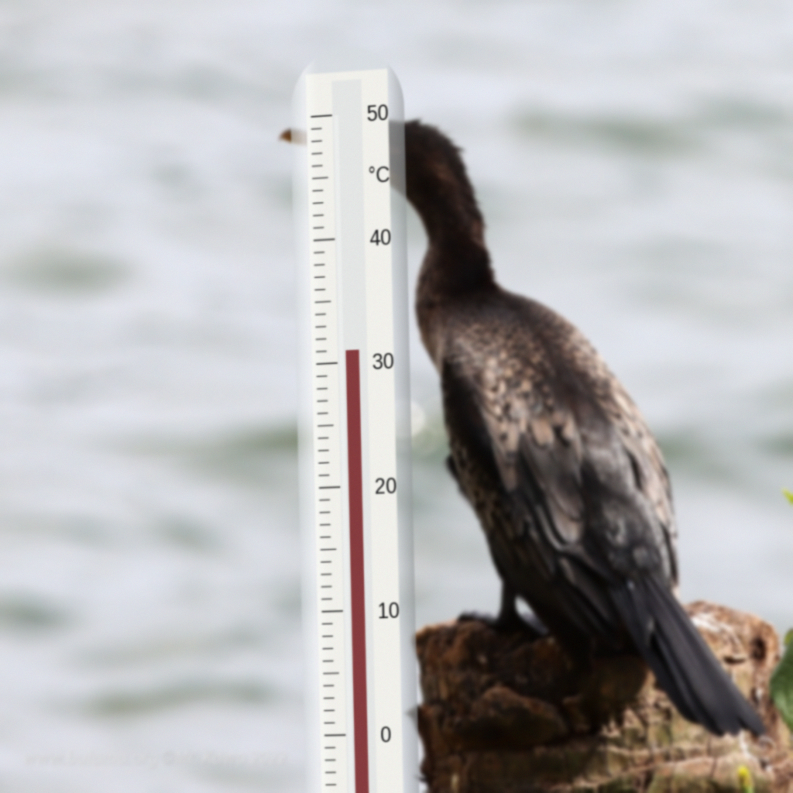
31 (°C)
